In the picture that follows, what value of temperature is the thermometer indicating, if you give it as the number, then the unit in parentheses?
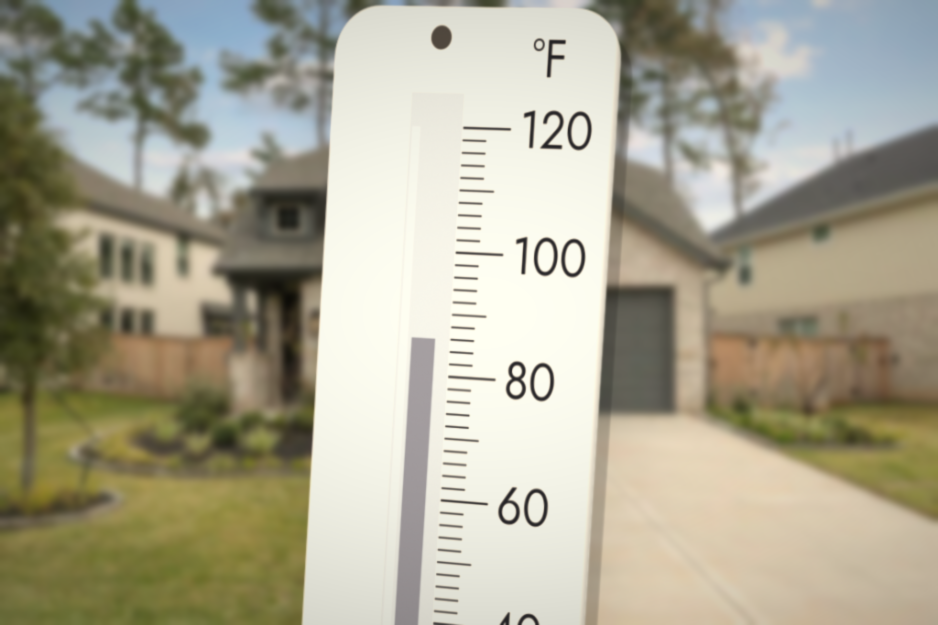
86 (°F)
